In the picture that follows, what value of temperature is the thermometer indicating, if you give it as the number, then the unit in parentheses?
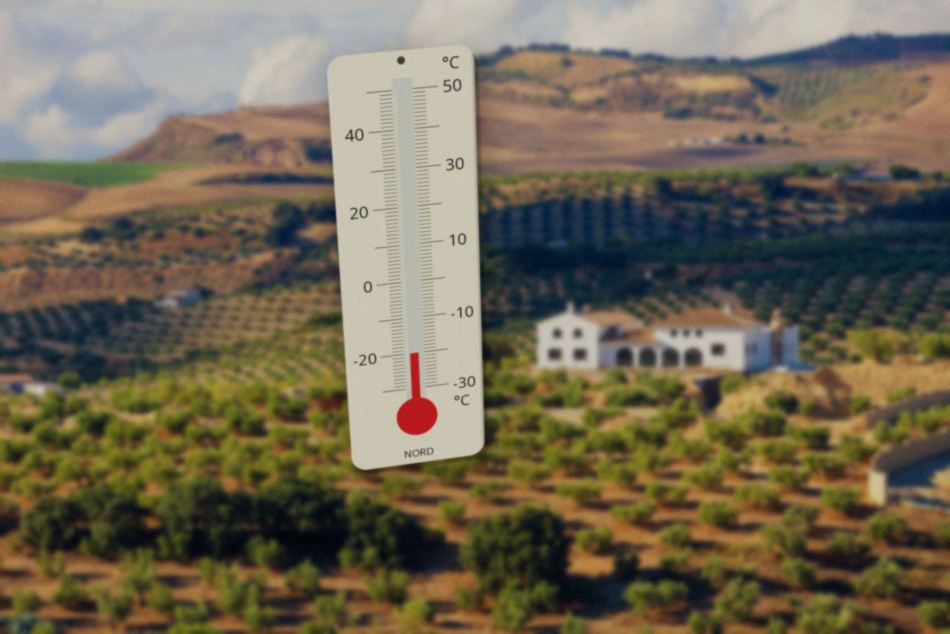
-20 (°C)
